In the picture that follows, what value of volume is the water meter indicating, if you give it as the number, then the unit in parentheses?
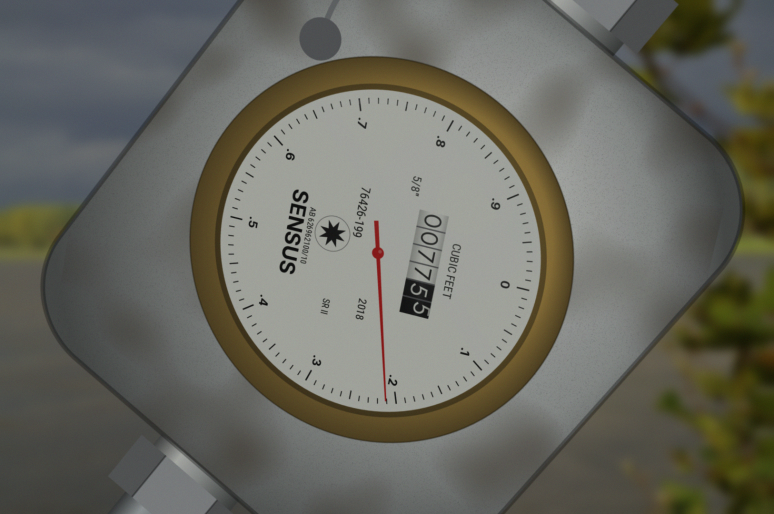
7755.21 (ft³)
